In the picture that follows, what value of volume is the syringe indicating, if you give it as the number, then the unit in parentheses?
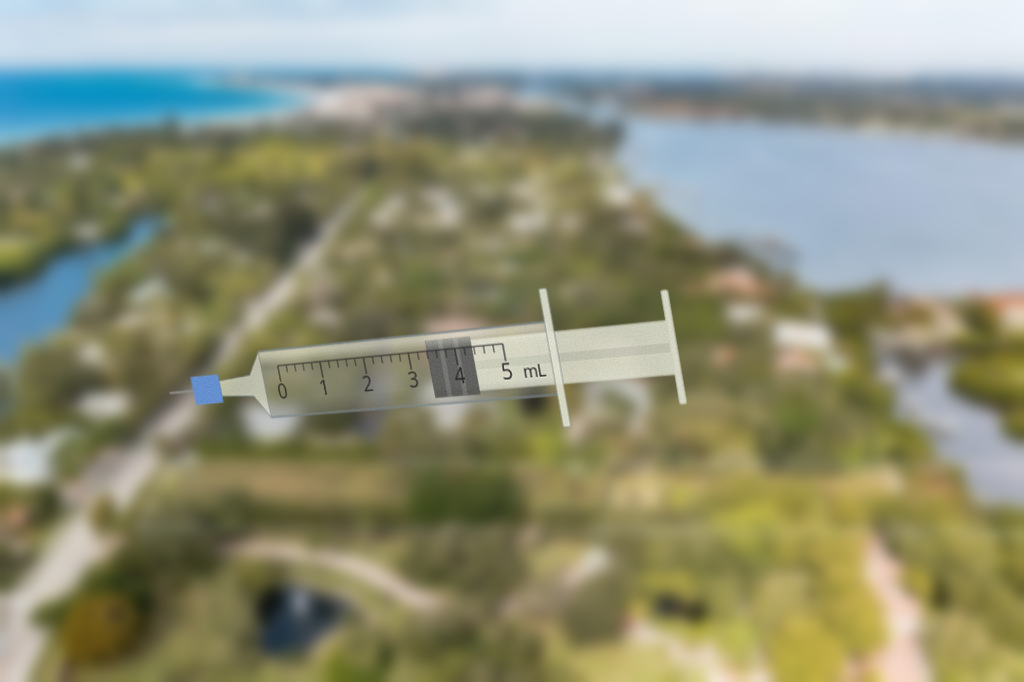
3.4 (mL)
